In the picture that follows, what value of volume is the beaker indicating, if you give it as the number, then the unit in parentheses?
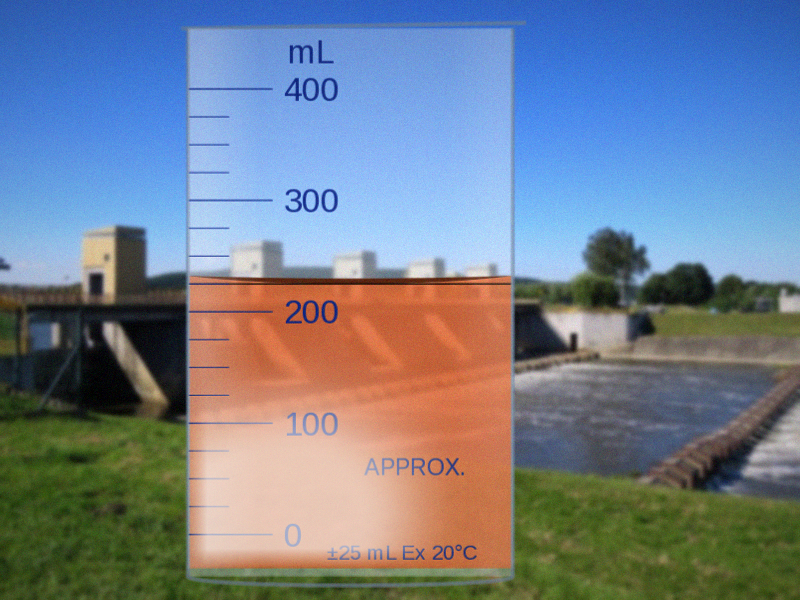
225 (mL)
